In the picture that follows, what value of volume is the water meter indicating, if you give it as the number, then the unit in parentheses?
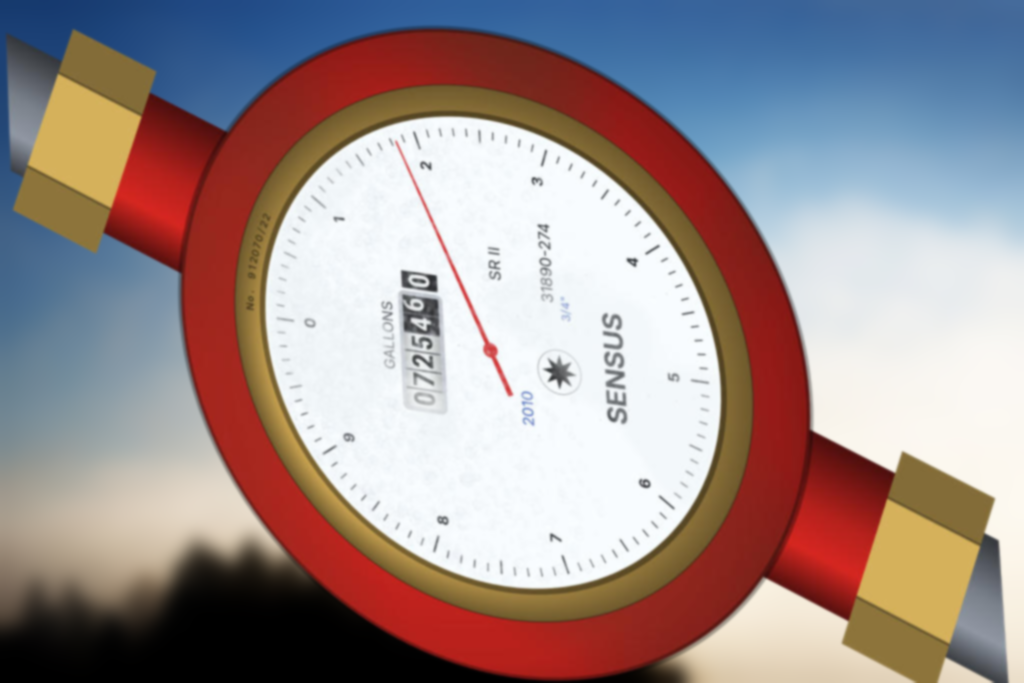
725461.8 (gal)
